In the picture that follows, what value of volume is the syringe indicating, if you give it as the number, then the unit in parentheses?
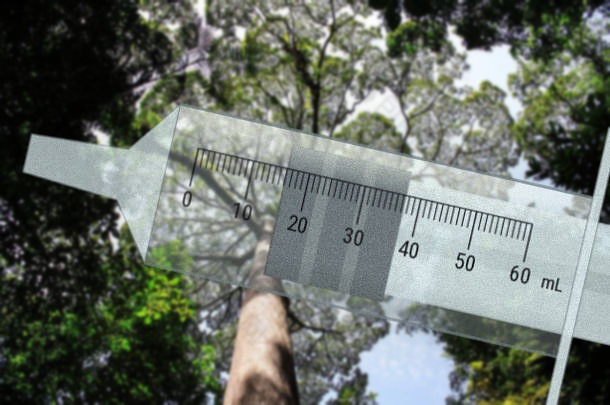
16 (mL)
